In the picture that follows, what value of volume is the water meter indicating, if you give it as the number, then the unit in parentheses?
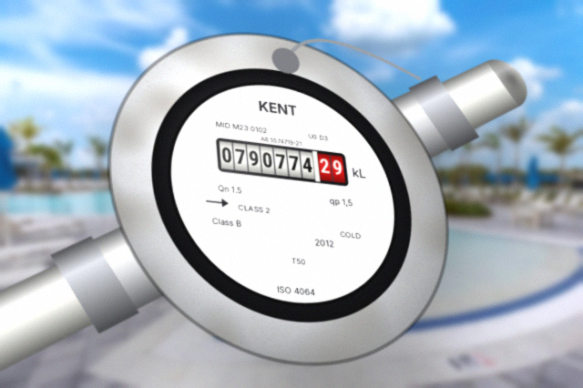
790774.29 (kL)
